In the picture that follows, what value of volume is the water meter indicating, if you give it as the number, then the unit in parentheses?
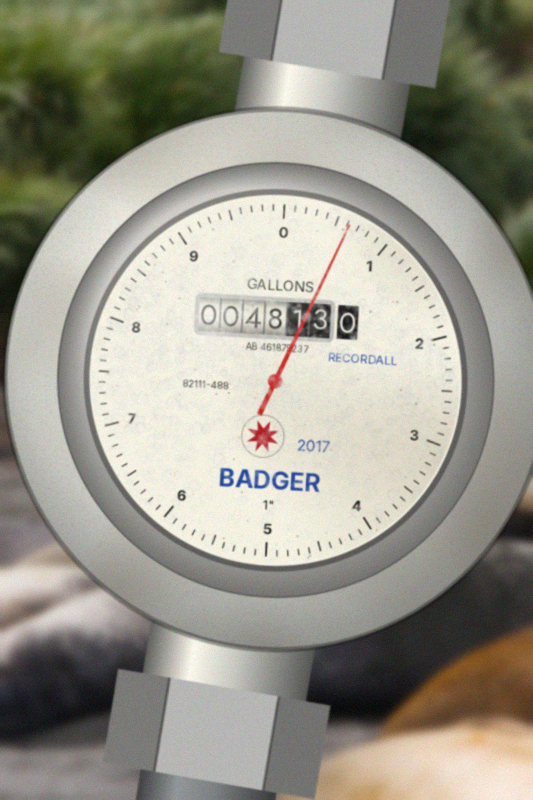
48130.6 (gal)
